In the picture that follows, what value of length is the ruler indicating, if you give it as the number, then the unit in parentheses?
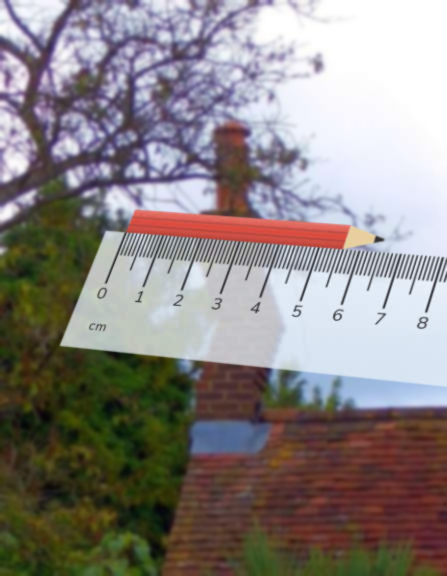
6.5 (cm)
